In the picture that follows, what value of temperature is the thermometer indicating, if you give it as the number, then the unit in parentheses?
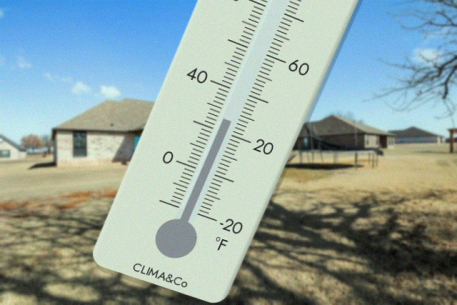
26 (°F)
